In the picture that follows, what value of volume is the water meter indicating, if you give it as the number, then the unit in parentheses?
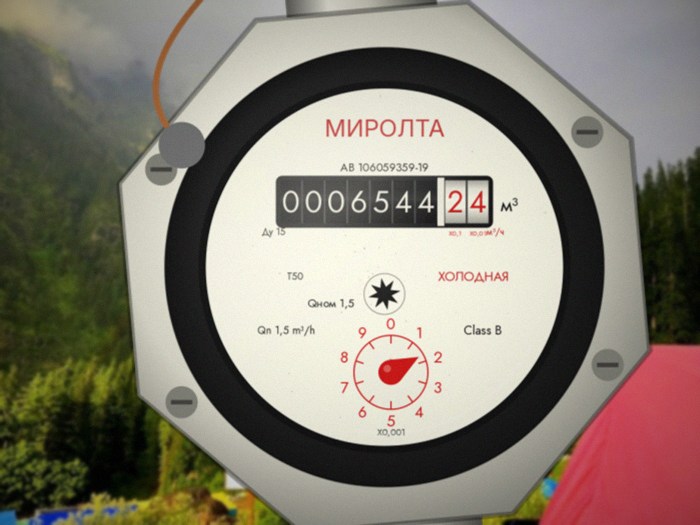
6544.241 (m³)
